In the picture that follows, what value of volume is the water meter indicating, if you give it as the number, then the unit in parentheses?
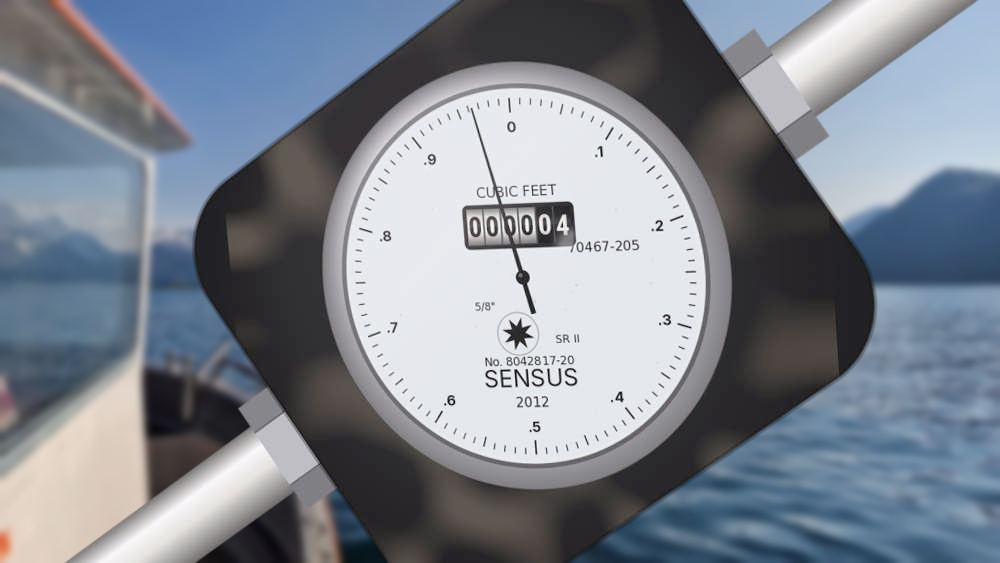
3.96 (ft³)
